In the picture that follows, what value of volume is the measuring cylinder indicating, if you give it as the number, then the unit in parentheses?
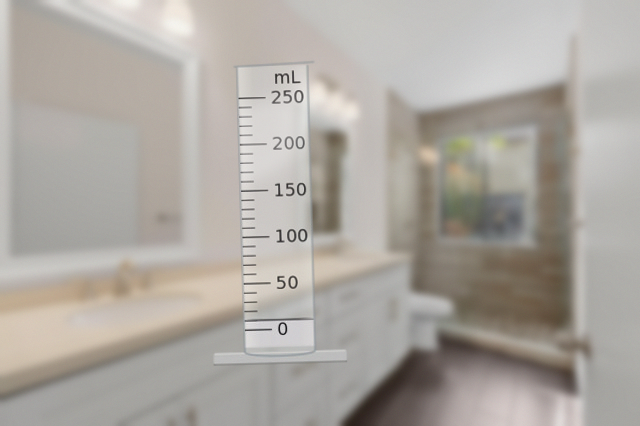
10 (mL)
